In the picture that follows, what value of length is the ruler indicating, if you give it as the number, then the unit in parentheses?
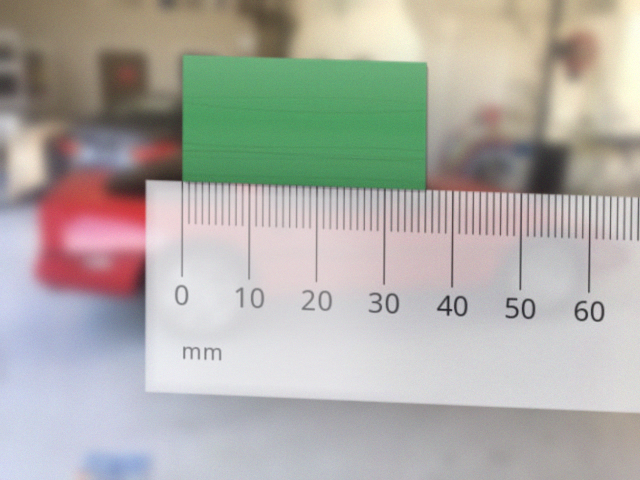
36 (mm)
